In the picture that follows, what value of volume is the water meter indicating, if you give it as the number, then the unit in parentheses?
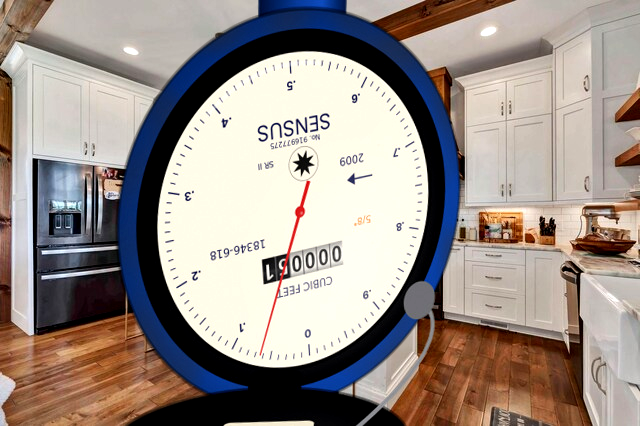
51.06 (ft³)
